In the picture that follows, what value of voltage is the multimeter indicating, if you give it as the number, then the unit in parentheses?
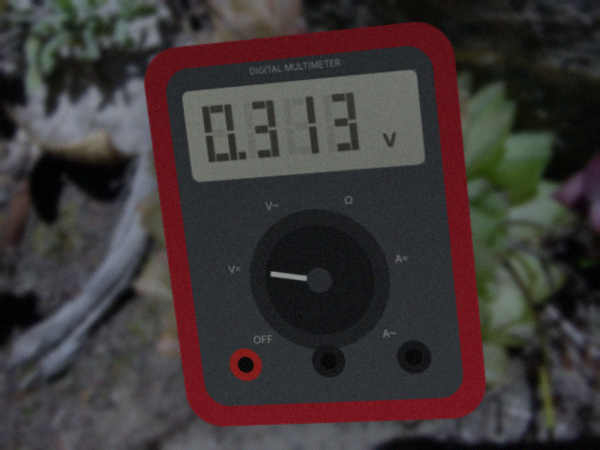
0.313 (V)
